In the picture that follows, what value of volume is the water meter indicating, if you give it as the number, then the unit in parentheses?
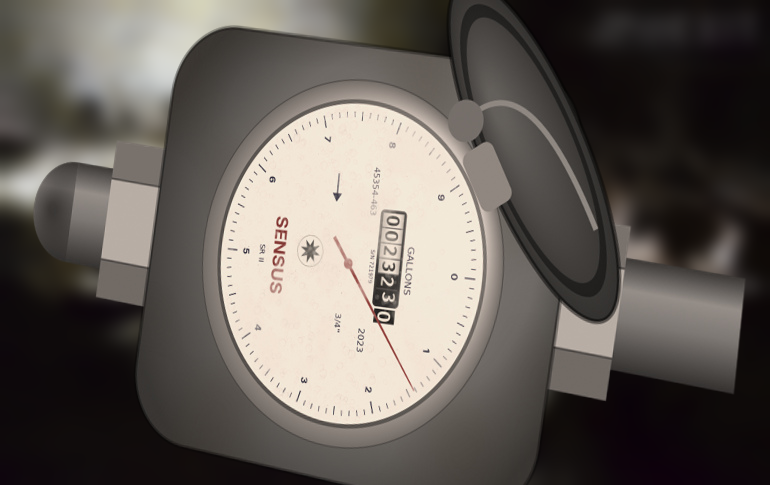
23231.4 (gal)
